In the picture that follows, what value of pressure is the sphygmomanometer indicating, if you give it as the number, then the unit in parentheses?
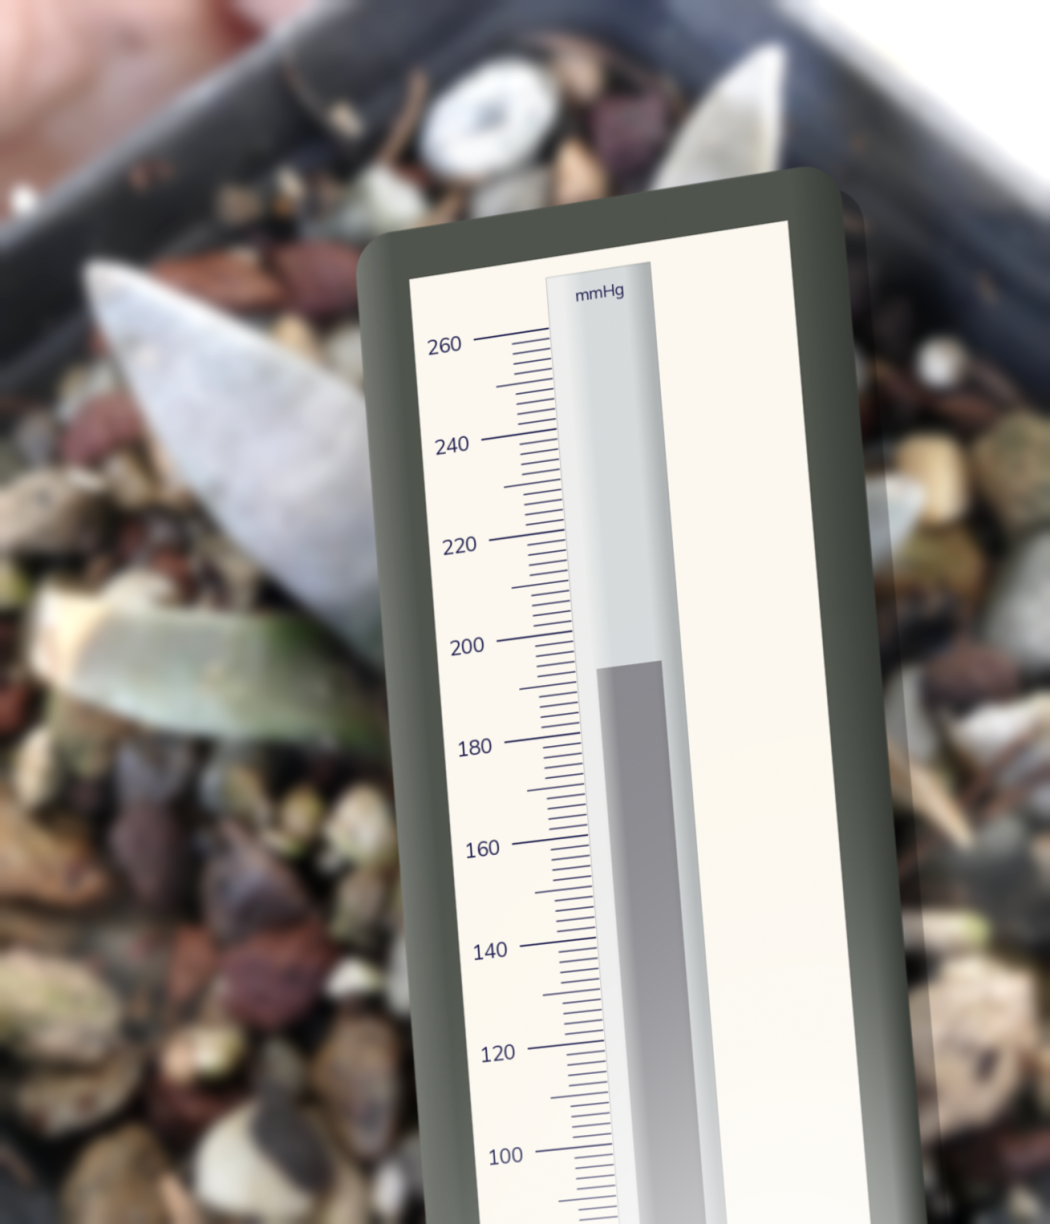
192 (mmHg)
